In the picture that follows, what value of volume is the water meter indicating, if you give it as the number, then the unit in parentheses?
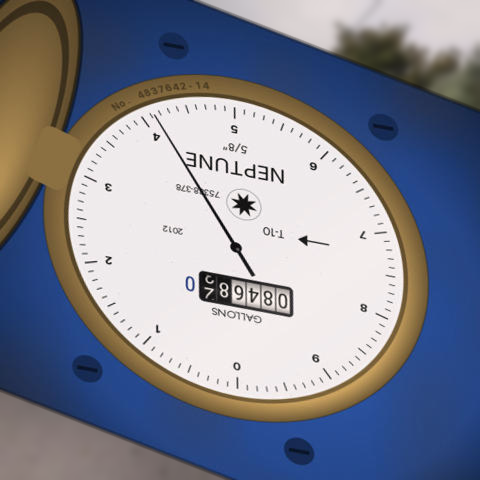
846824.1 (gal)
